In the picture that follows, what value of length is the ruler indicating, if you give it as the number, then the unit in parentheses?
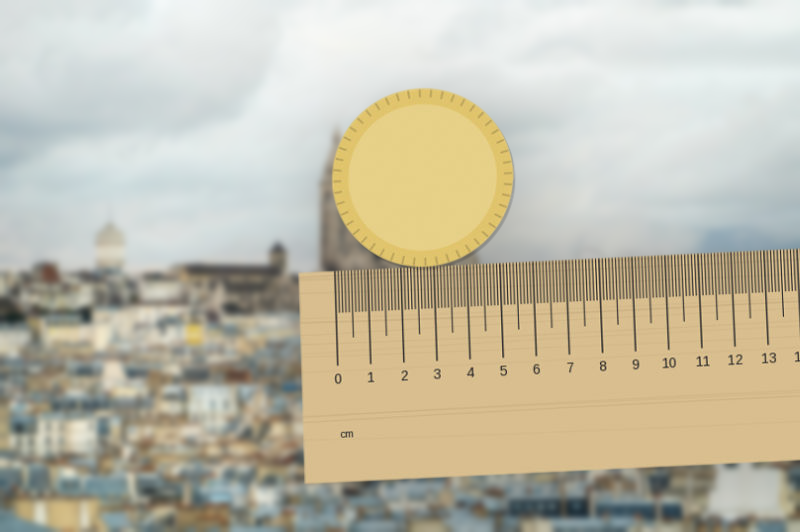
5.5 (cm)
